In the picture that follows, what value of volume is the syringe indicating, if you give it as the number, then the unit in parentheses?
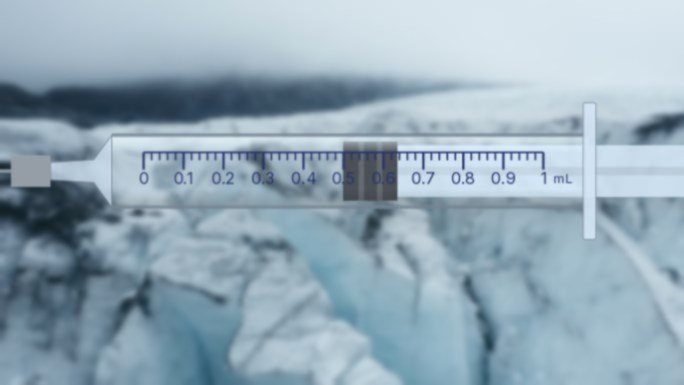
0.5 (mL)
